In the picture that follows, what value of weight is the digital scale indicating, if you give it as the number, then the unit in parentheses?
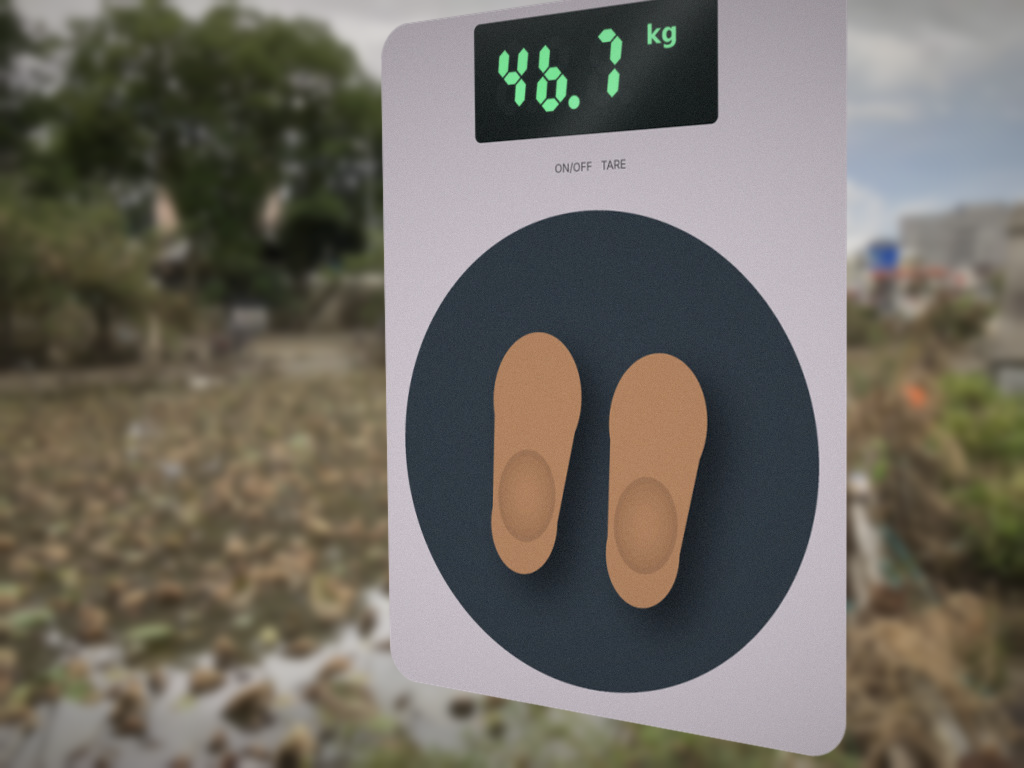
46.7 (kg)
